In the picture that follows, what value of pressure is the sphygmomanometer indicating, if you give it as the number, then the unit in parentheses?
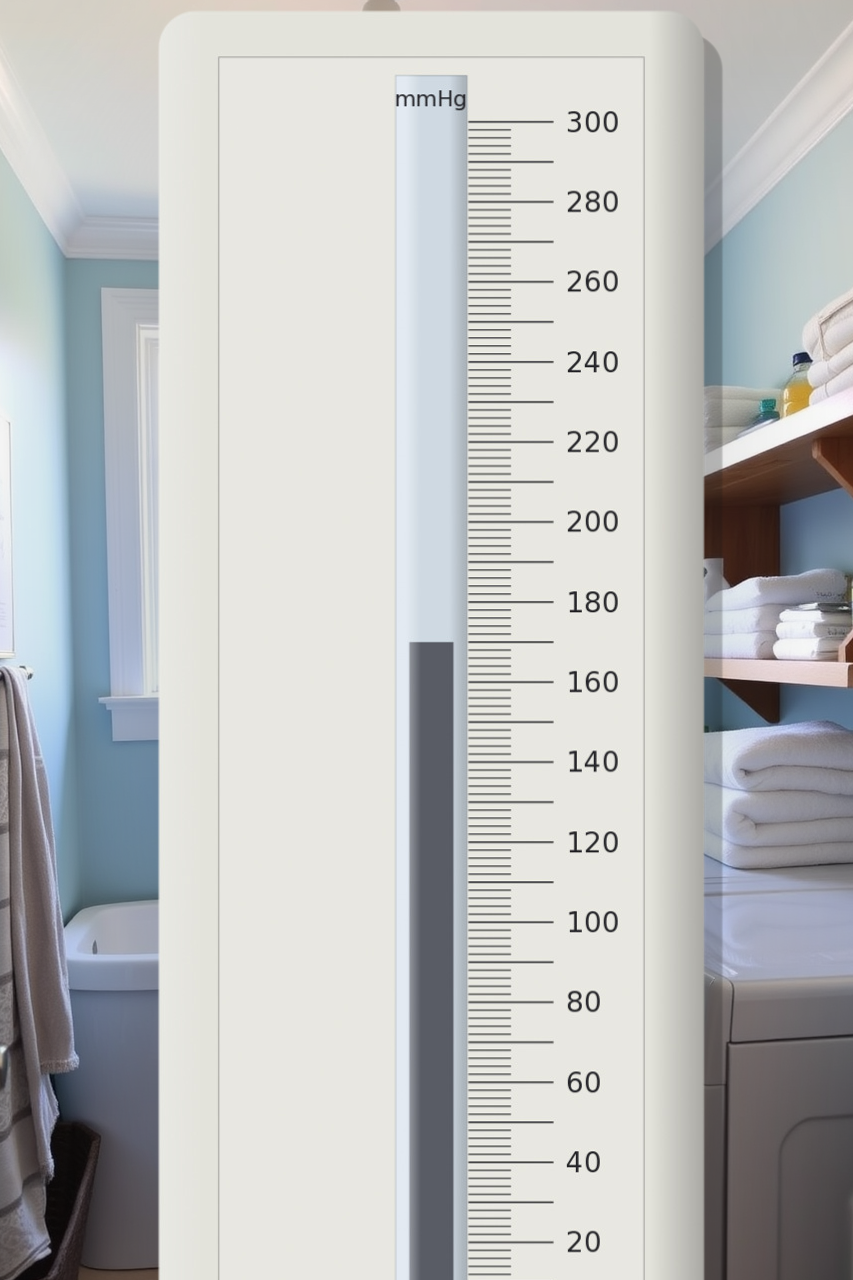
170 (mmHg)
